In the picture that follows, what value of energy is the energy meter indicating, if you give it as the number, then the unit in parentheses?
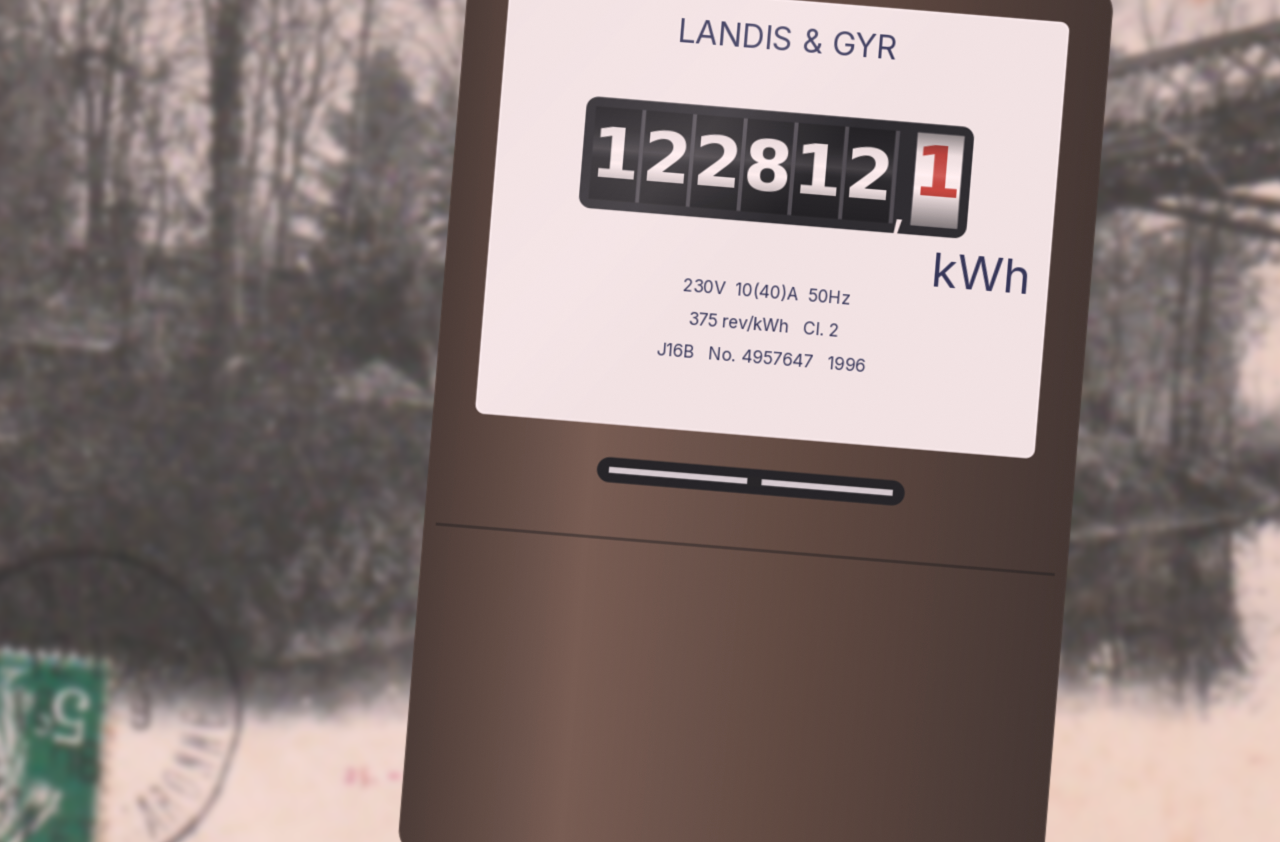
122812.1 (kWh)
